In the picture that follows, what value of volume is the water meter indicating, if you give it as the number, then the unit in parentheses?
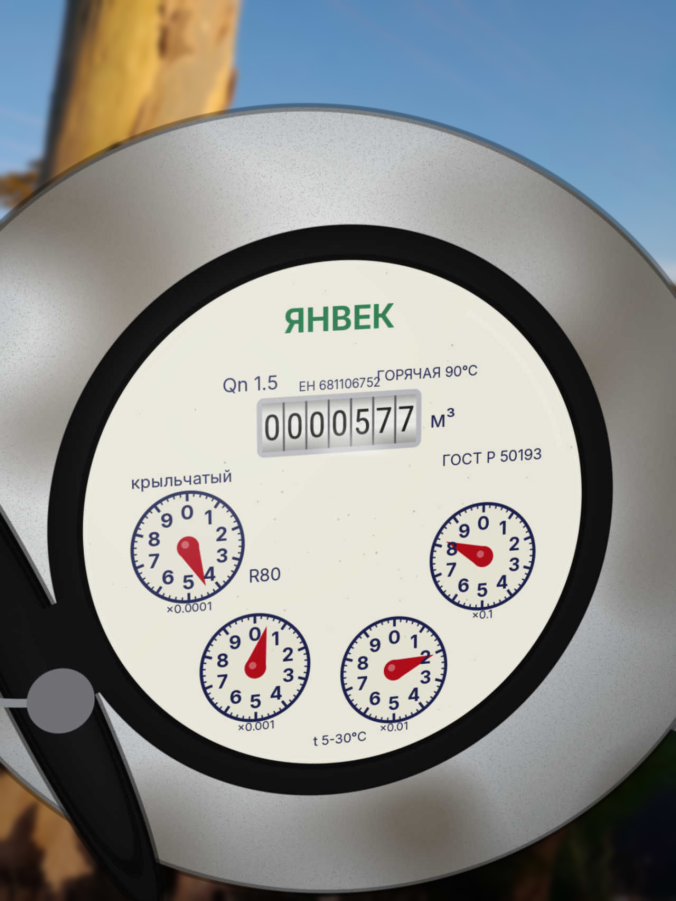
577.8204 (m³)
